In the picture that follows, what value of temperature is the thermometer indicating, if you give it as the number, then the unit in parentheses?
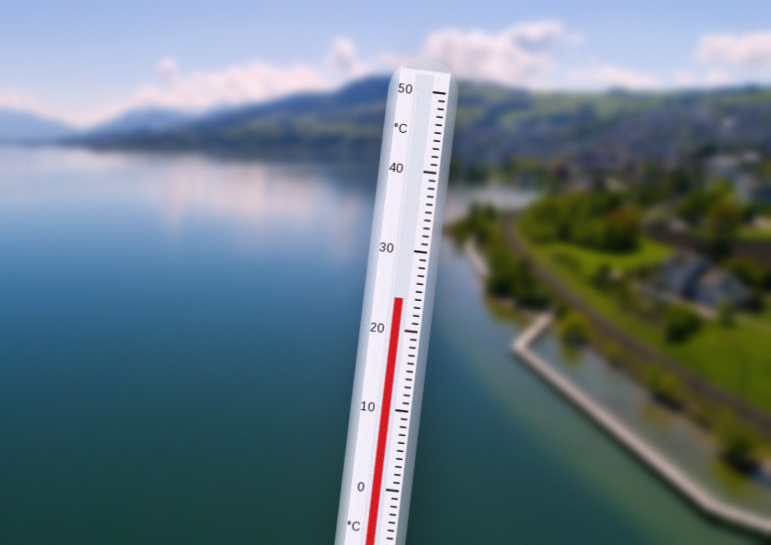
24 (°C)
